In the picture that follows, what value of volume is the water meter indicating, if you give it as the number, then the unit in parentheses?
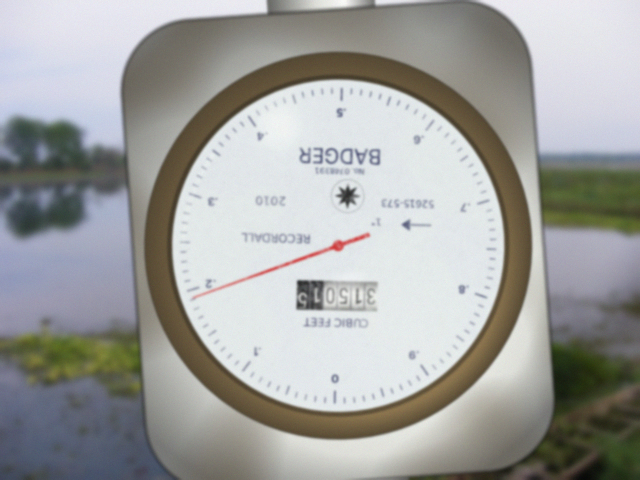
315015.19 (ft³)
